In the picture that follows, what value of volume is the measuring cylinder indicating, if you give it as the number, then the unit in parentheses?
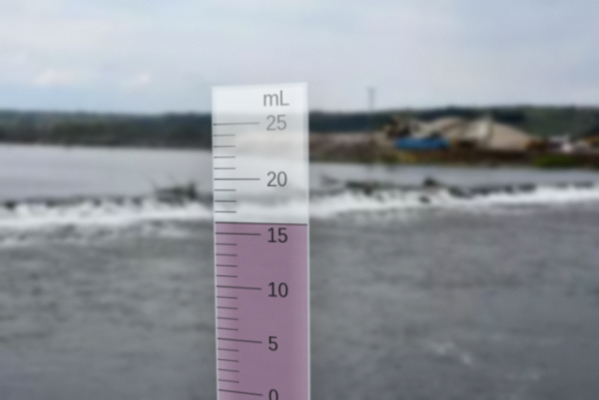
16 (mL)
